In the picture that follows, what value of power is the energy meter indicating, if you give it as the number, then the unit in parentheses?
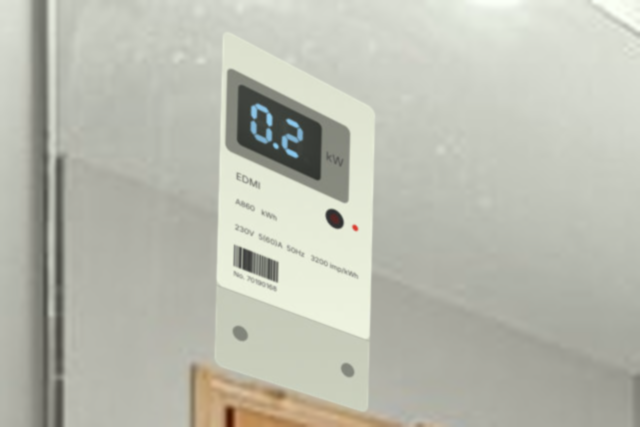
0.2 (kW)
